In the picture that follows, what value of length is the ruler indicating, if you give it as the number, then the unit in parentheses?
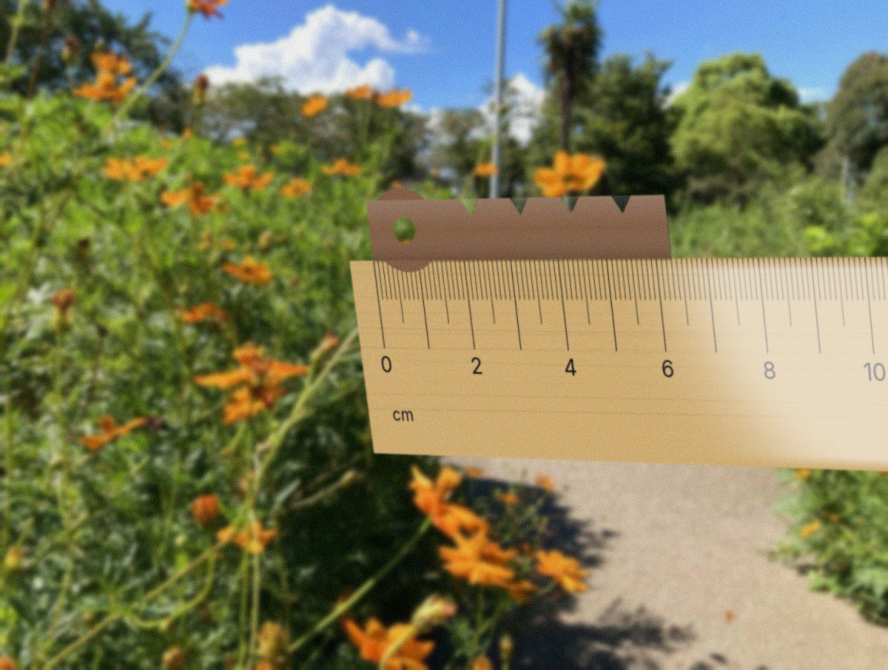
6.3 (cm)
